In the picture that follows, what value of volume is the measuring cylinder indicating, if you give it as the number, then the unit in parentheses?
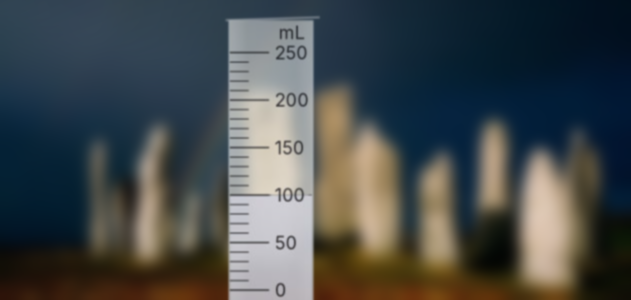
100 (mL)
